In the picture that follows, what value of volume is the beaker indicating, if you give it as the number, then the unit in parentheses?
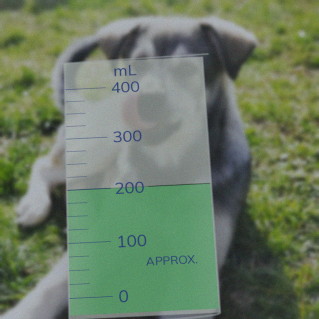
200 (mL)
